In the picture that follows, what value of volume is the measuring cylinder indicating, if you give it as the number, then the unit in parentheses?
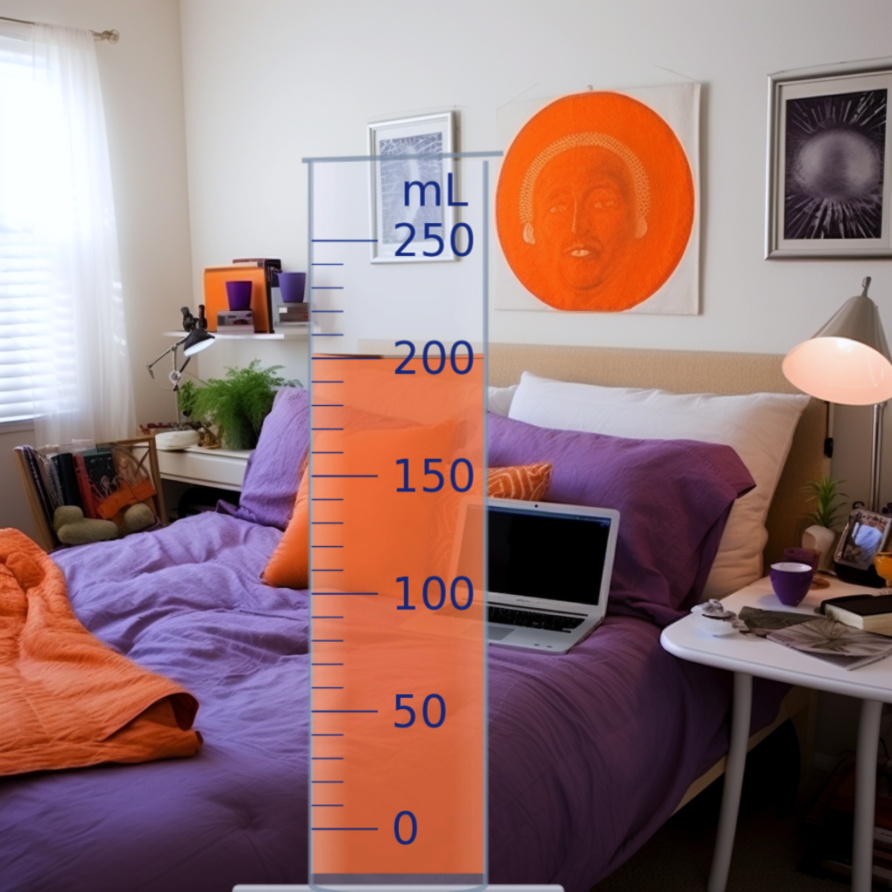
200 (mL)
